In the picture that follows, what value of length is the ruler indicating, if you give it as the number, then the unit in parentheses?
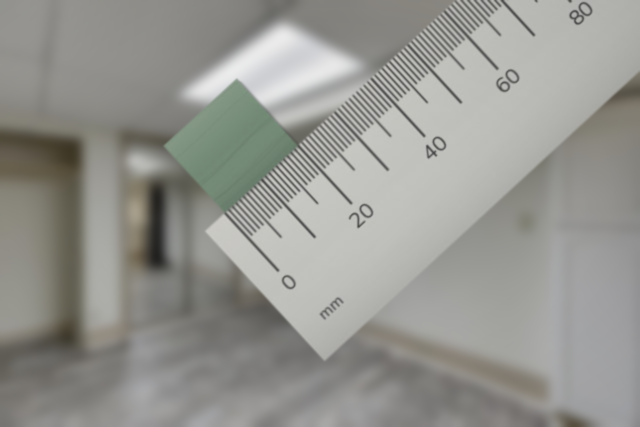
20 (mm)
